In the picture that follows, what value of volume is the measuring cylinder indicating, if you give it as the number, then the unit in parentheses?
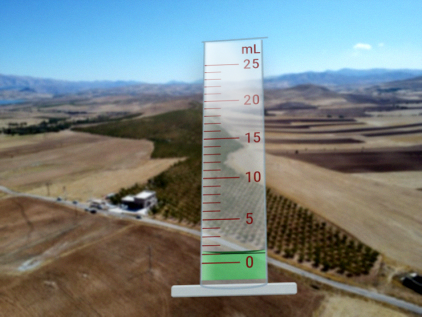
1 (mL)
